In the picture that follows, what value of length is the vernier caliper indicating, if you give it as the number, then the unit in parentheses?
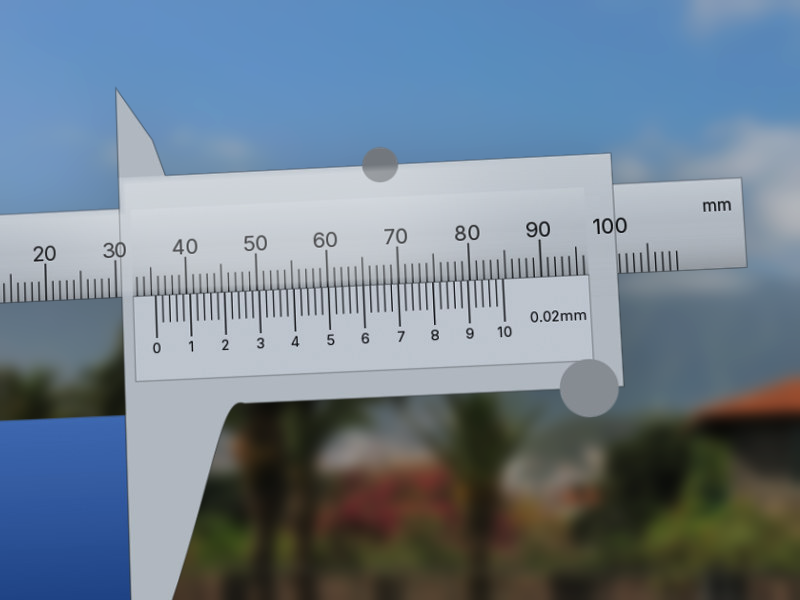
35.6 (mm)
